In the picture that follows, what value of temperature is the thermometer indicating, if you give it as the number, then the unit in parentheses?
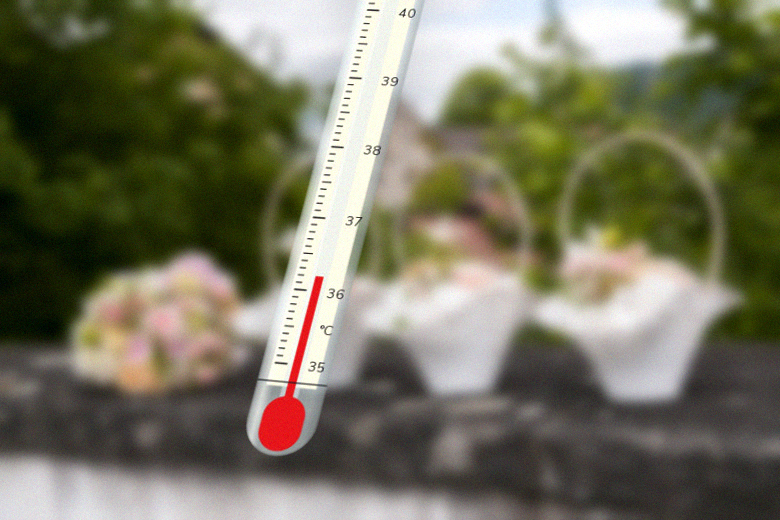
36.2 (°C)
